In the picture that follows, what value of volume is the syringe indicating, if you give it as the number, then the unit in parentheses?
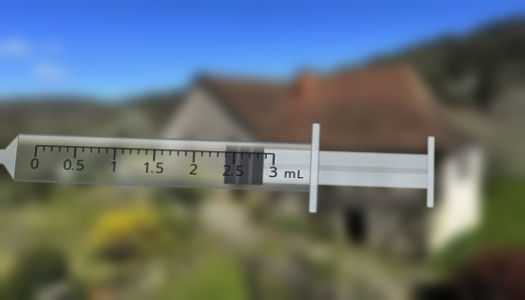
2.4 (mL)
